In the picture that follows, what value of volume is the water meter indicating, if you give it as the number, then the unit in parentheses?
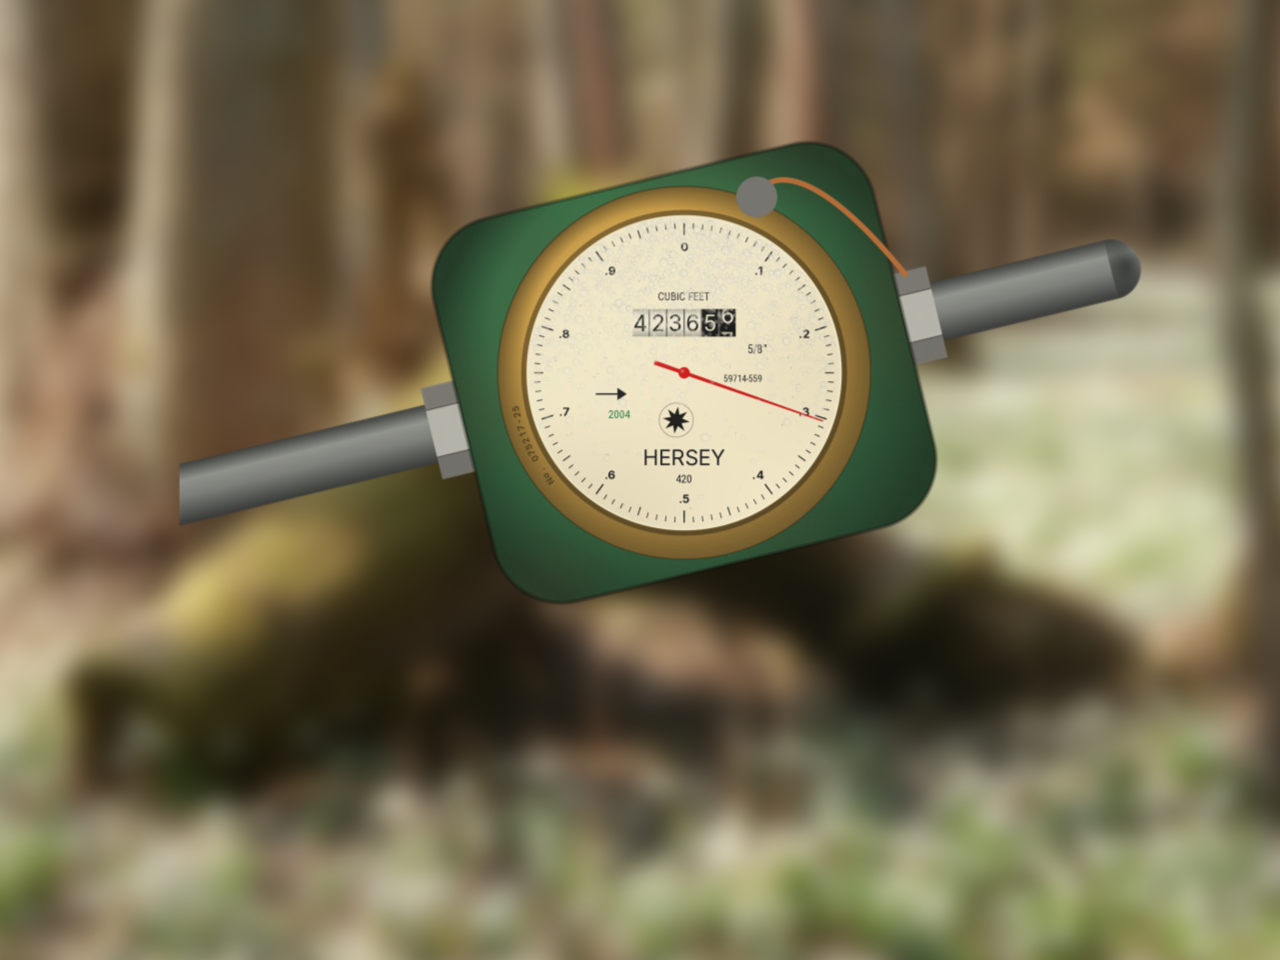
423656.30 (ft³)
